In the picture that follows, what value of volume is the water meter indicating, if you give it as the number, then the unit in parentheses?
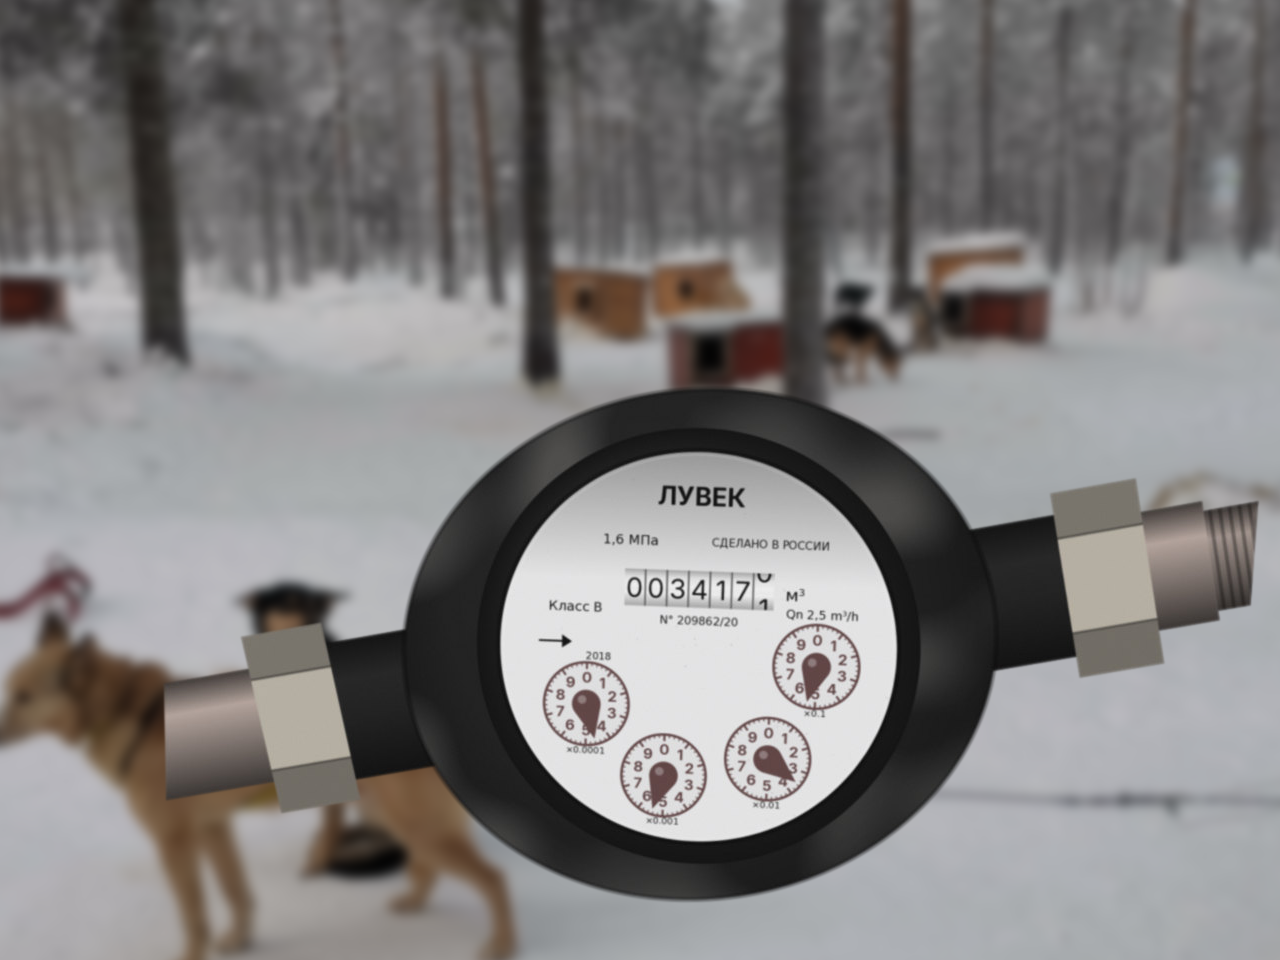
34170.5354 (m³)
